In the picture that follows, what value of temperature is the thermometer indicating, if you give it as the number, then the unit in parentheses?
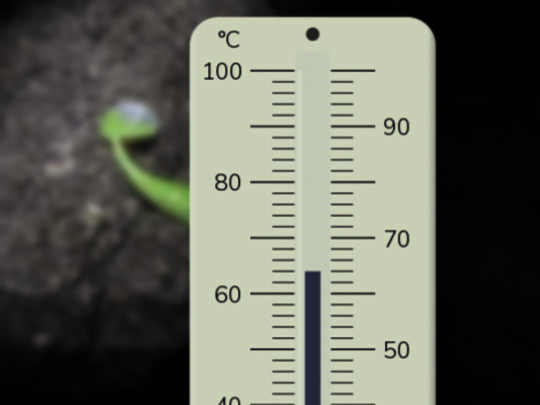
64 (°C)
